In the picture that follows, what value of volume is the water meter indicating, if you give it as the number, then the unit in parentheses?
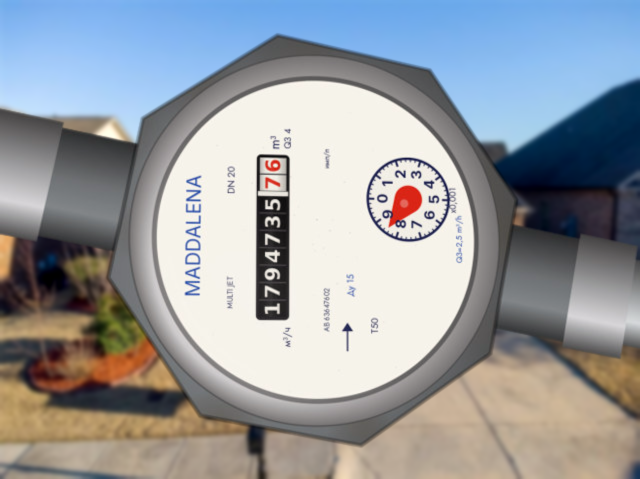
1794735.768 (m³)
